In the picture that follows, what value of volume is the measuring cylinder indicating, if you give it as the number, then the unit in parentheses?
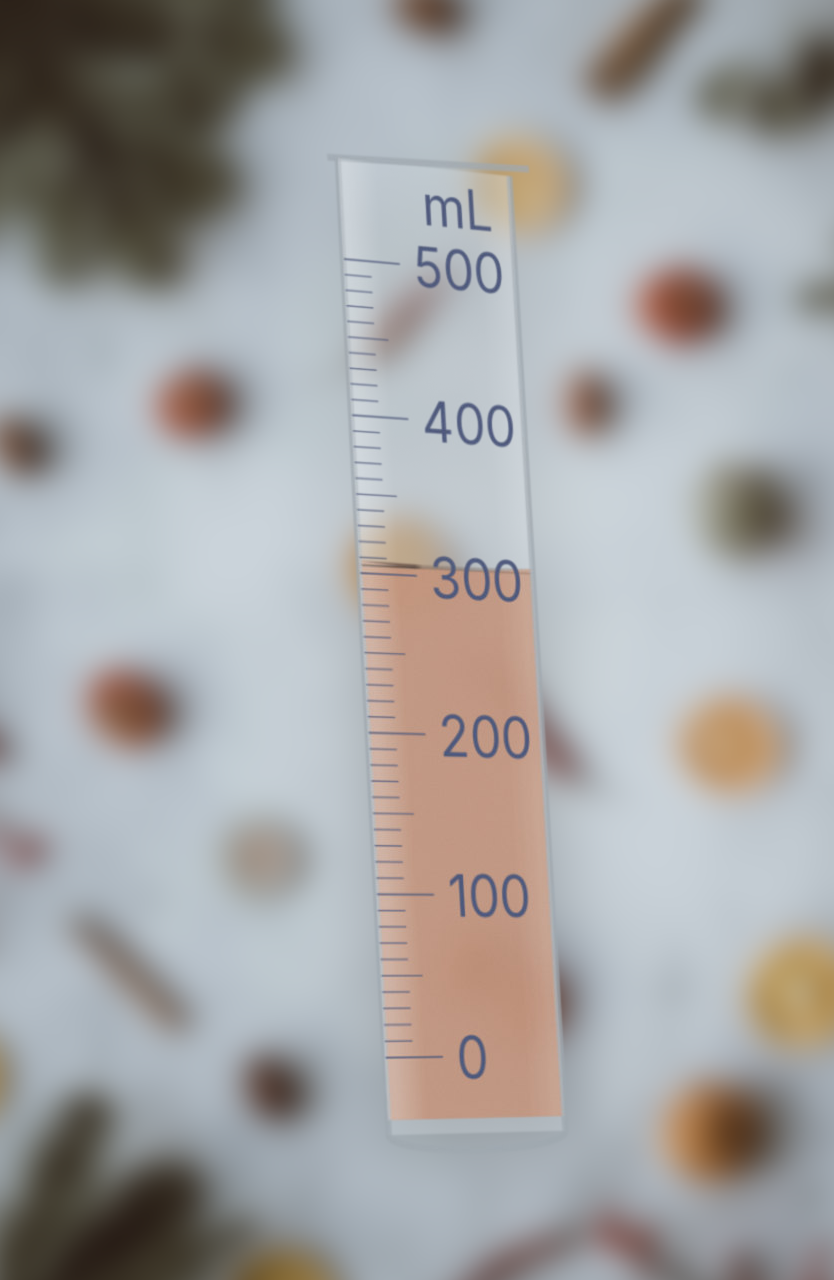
305 (mL)
